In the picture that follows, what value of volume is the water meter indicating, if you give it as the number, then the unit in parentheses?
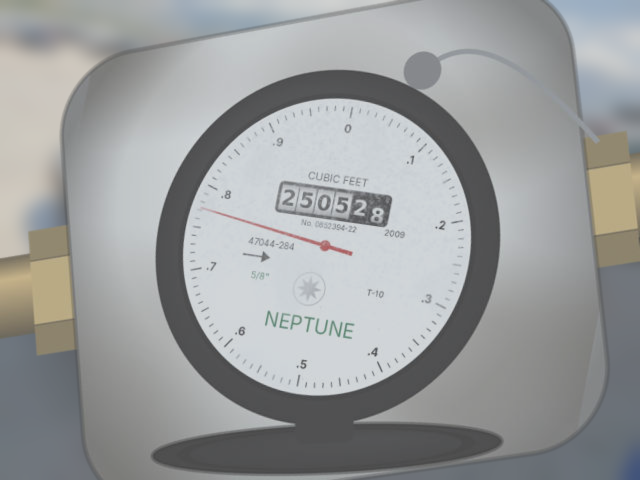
250527.77 (ft³)
